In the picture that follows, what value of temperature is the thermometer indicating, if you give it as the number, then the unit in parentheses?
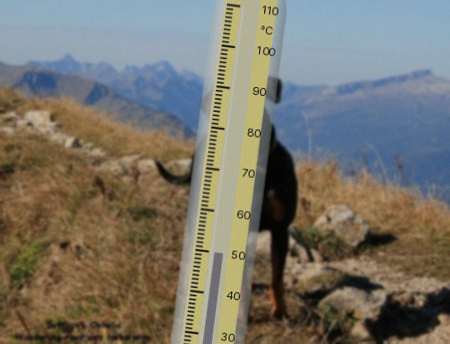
50 (°C)
